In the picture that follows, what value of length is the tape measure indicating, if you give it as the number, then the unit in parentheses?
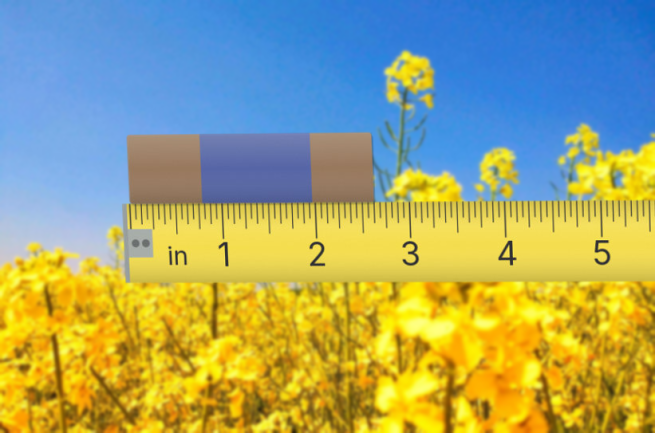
2.625 (in)
